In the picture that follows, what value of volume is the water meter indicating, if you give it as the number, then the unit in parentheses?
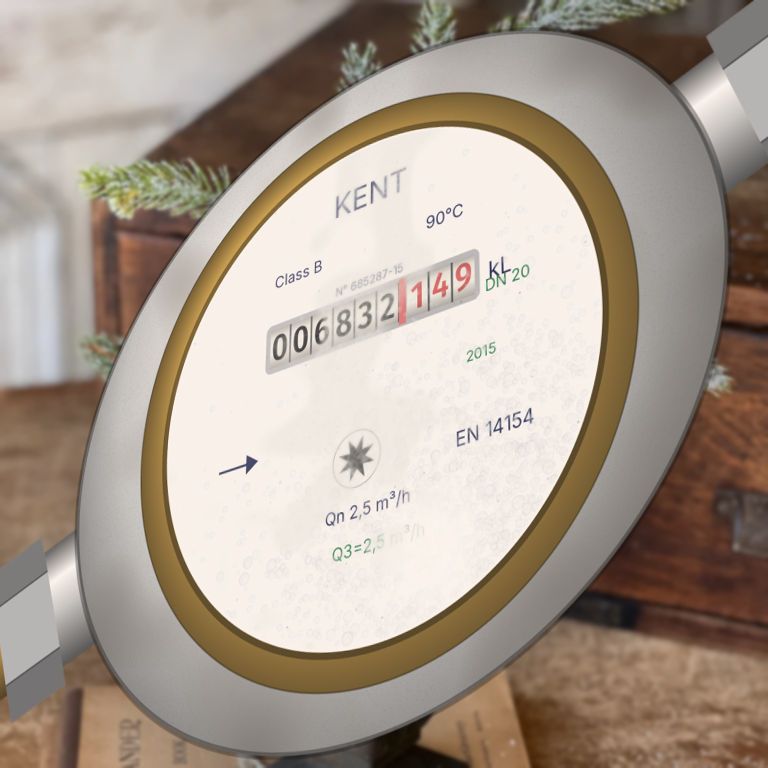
6832.149 (kL)
